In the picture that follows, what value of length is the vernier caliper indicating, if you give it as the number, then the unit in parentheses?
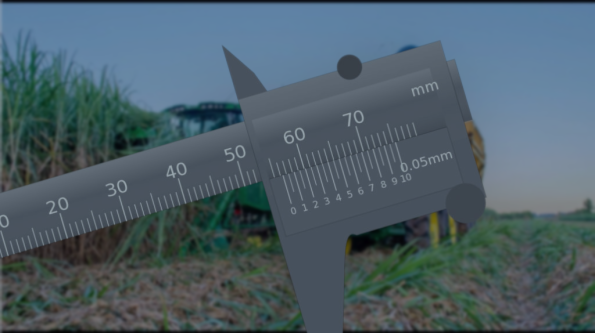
56.4 (mm)
